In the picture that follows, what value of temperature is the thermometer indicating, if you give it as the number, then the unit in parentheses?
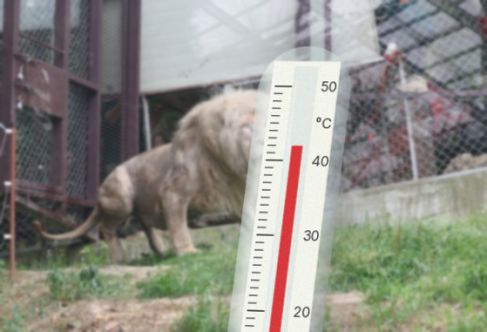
42 (°C)
